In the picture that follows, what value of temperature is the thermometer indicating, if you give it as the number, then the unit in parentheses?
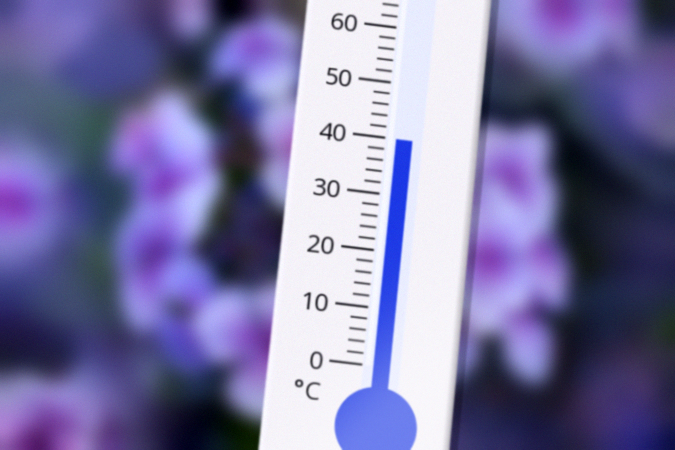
40 (°C)
